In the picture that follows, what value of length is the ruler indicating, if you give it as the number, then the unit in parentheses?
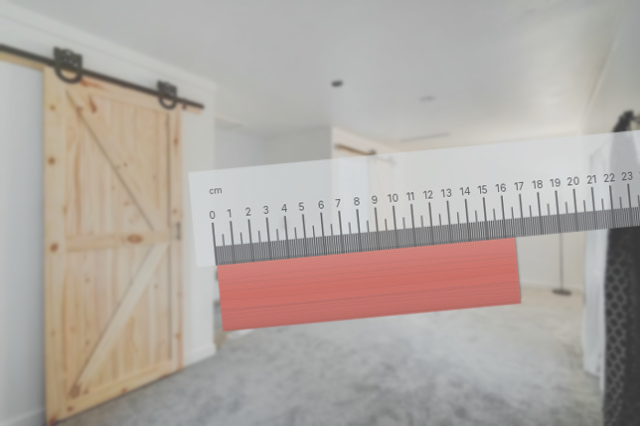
16.5 (cm)
